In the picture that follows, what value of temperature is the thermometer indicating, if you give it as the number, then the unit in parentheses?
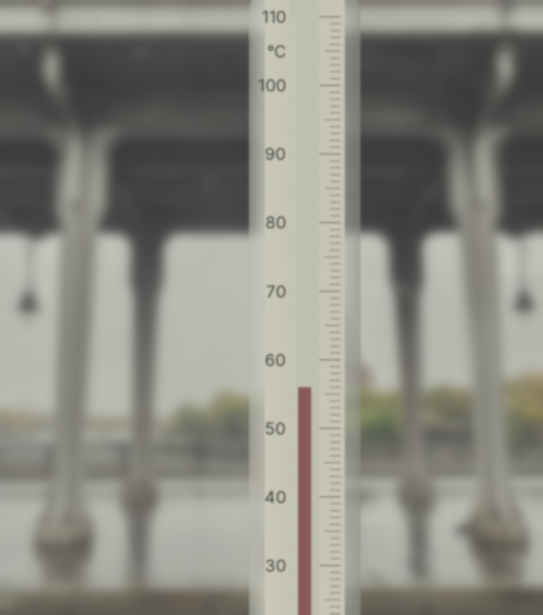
56 (°C)
